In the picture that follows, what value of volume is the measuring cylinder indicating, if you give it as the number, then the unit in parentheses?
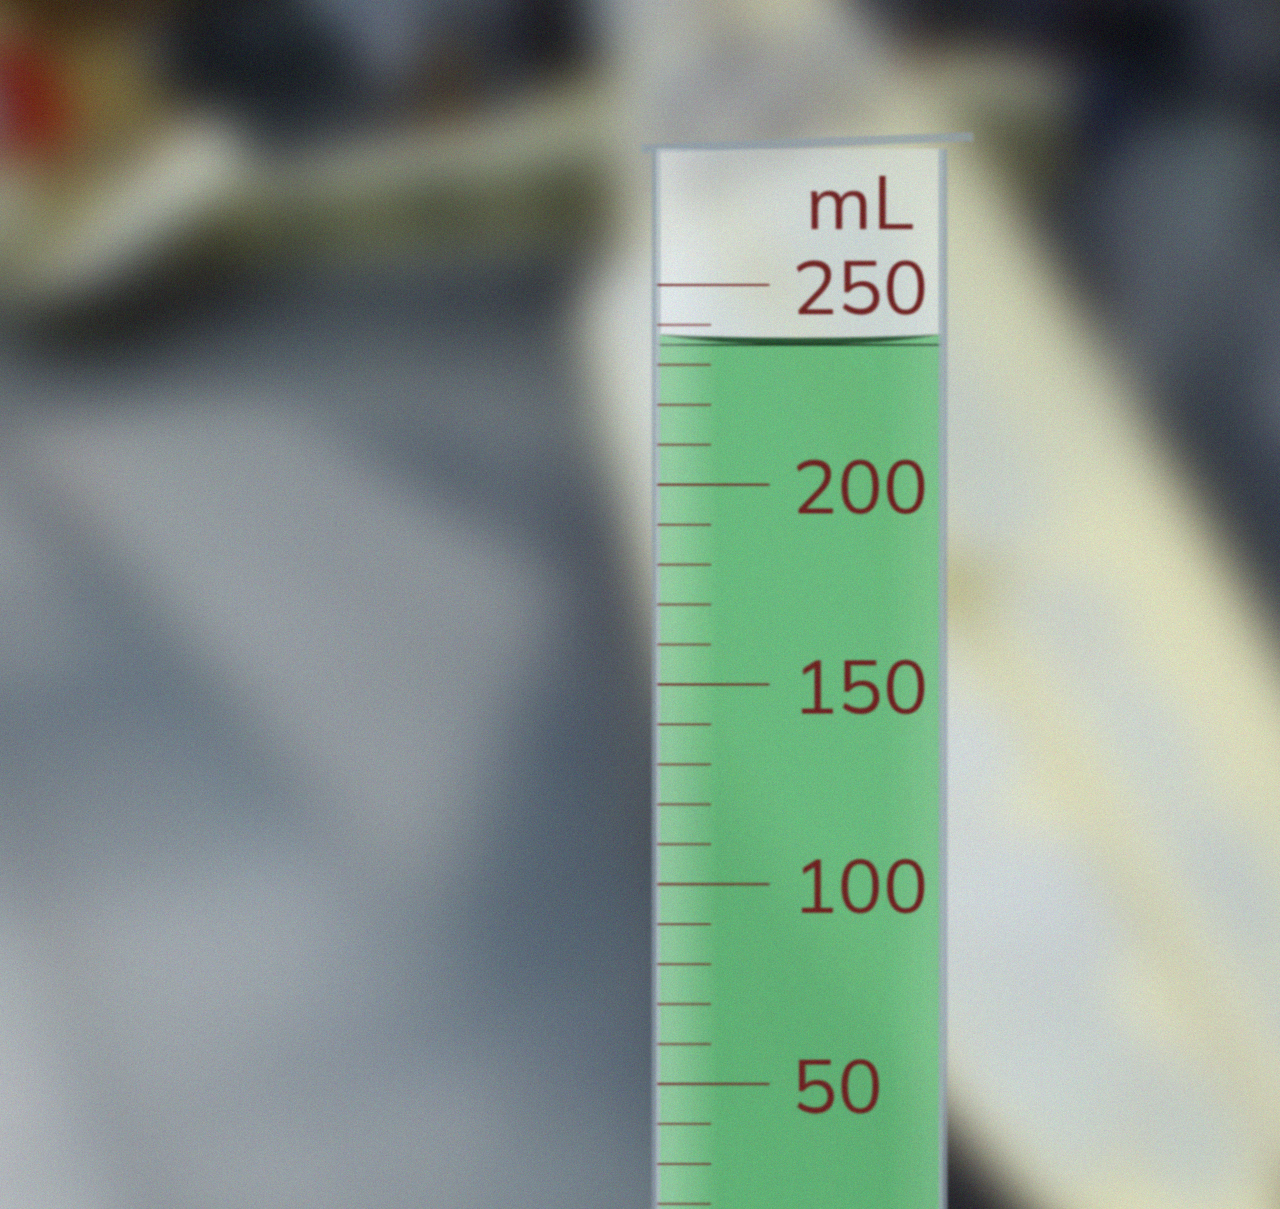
235 (mL)
